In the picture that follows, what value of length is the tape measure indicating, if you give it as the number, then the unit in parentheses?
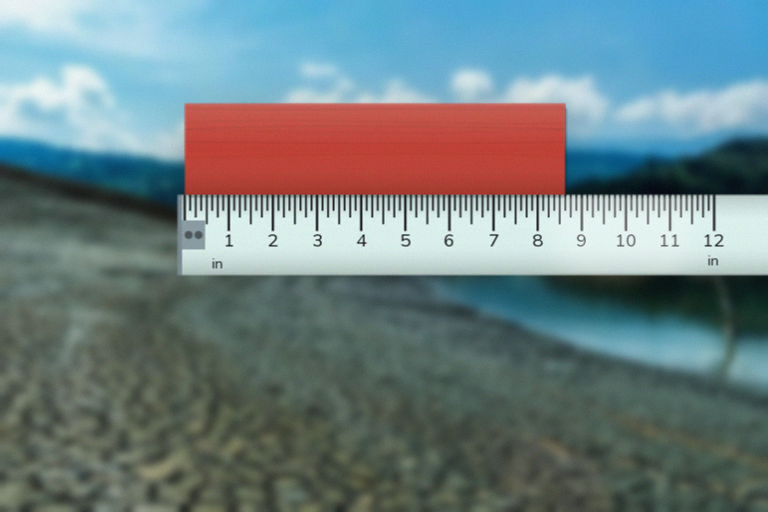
8.625 (in)
